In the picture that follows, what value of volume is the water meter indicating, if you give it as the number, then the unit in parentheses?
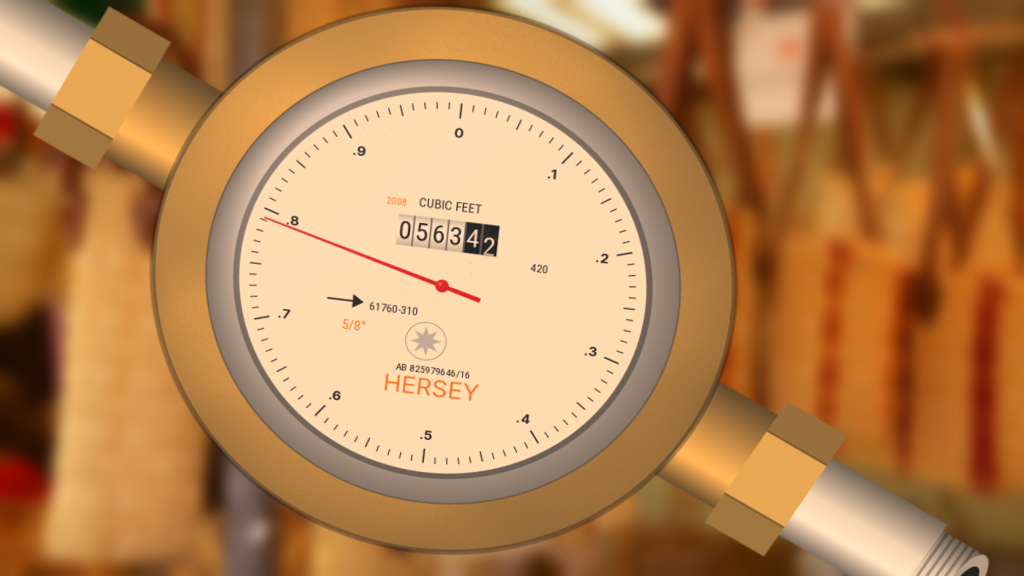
56341.79 (ft³)
